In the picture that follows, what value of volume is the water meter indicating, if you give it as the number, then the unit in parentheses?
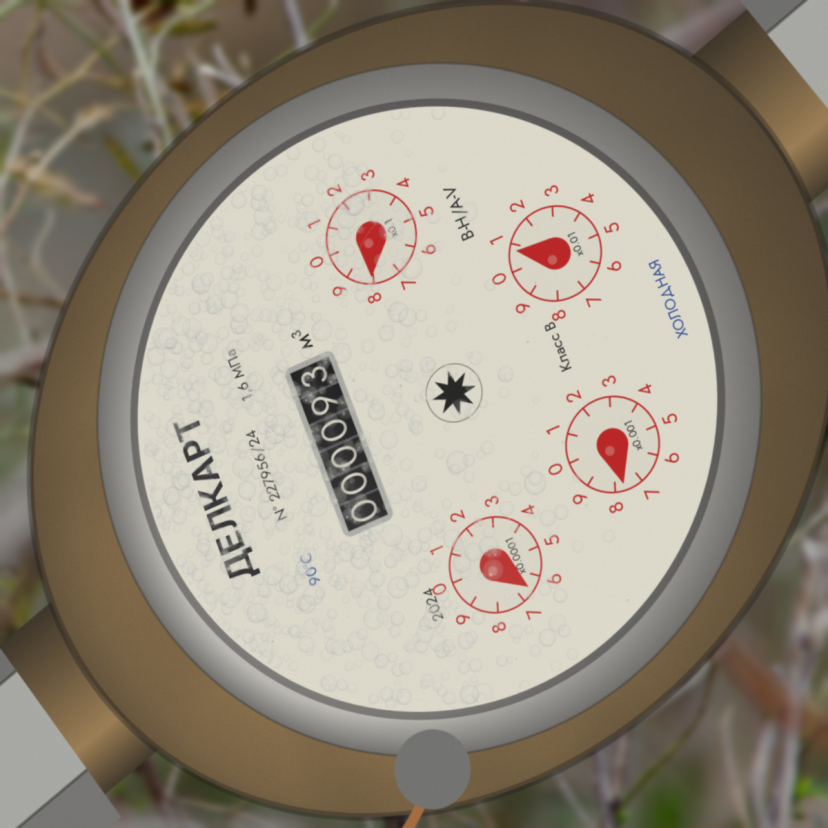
93.8076 (m³)
